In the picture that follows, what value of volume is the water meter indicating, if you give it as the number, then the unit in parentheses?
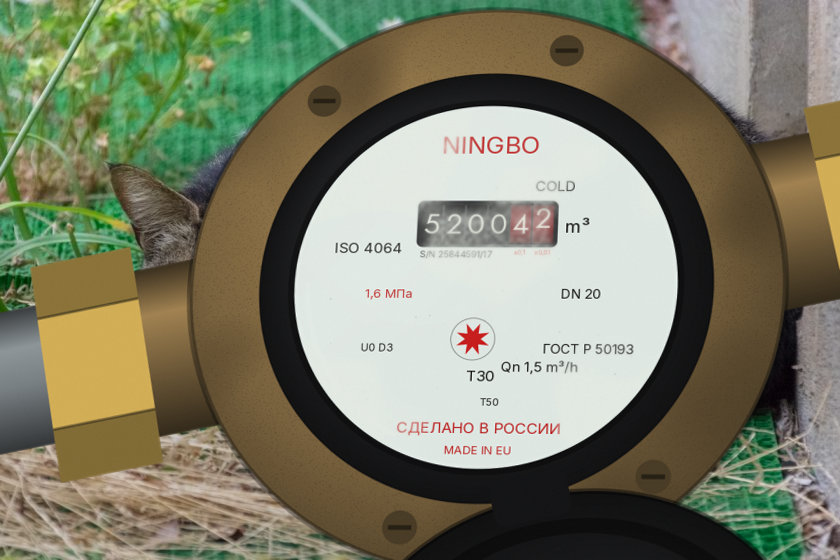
5200.42 (m³)
